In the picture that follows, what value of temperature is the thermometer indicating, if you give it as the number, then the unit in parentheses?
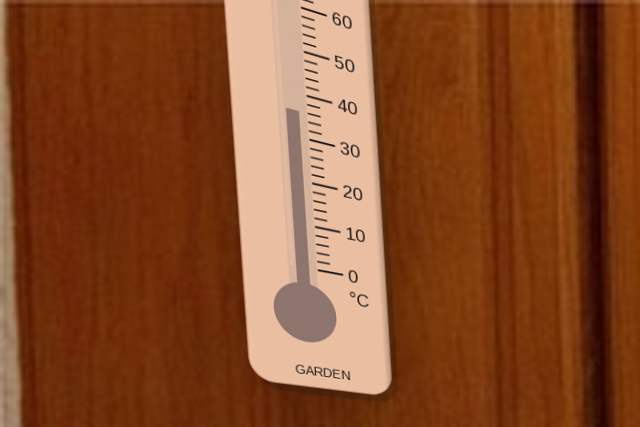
36 (°C)
